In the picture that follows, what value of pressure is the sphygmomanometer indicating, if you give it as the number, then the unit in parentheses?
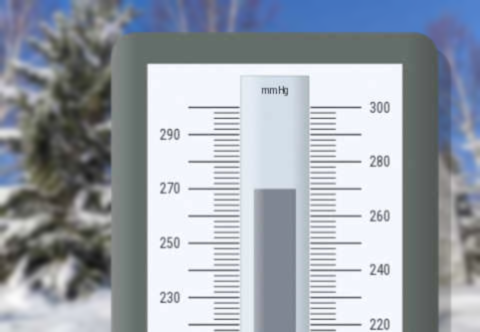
270 (mmHg)
